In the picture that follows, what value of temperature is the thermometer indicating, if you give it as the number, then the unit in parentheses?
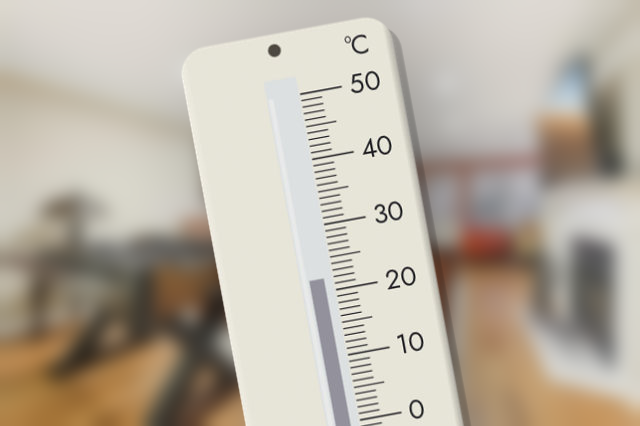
22 (°C)
